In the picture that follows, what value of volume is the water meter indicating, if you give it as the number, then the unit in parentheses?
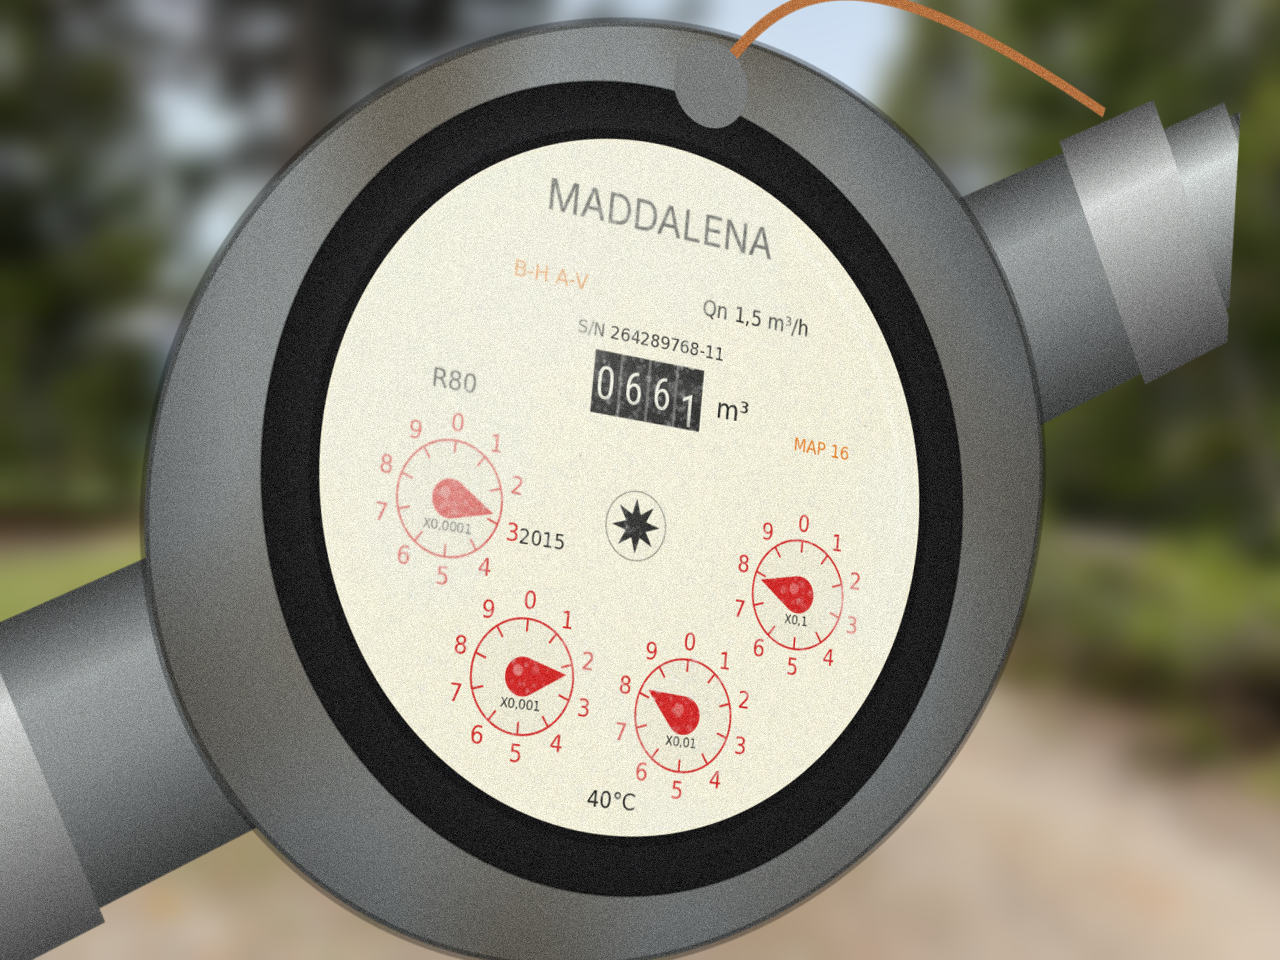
660.7822 (m³)
